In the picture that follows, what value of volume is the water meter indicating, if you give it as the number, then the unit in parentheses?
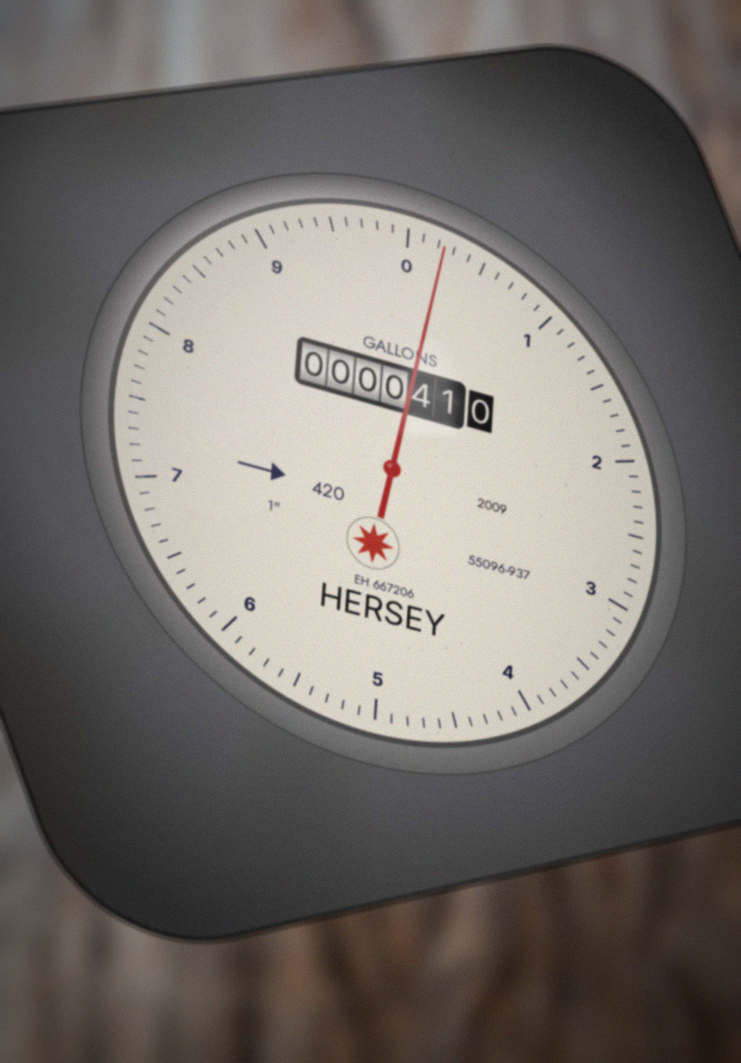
410.2 (gal)
